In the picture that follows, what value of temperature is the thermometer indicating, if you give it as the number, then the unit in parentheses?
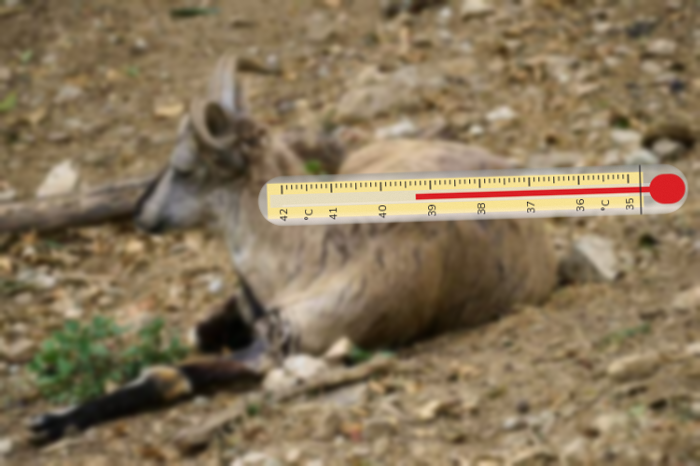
39.3 (°C)
